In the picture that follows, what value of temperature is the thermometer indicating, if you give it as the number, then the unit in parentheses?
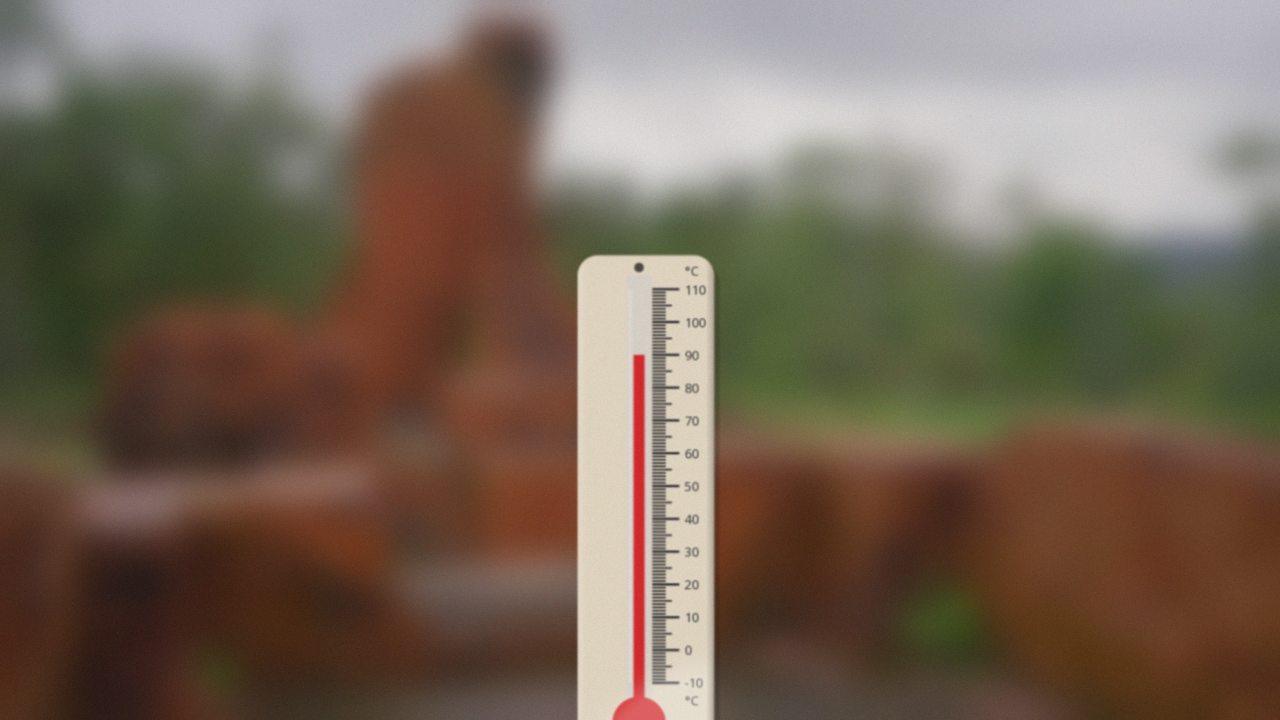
90 (°C)
